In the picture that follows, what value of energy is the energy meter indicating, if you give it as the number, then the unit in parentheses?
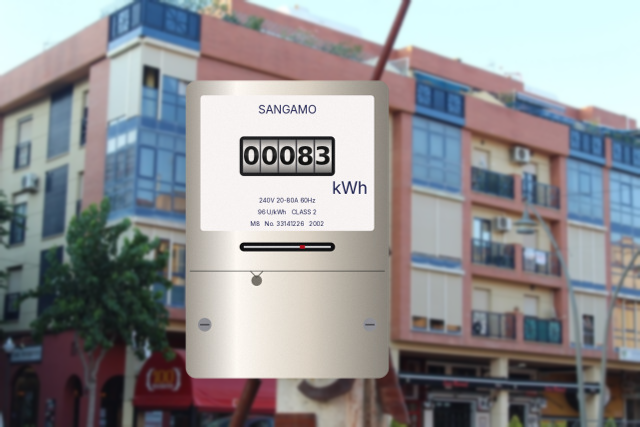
83 (kWh)
